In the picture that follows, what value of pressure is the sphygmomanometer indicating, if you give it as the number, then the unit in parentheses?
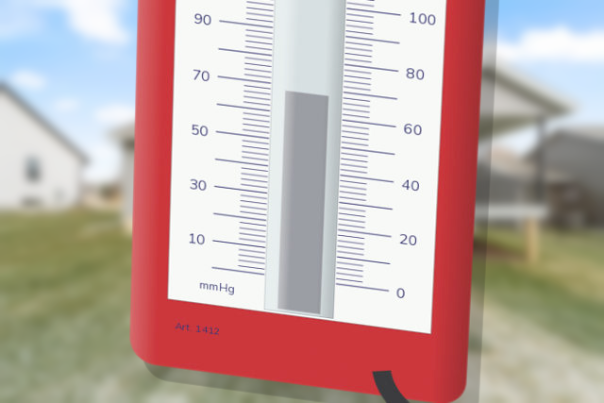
68 (mmHg)
